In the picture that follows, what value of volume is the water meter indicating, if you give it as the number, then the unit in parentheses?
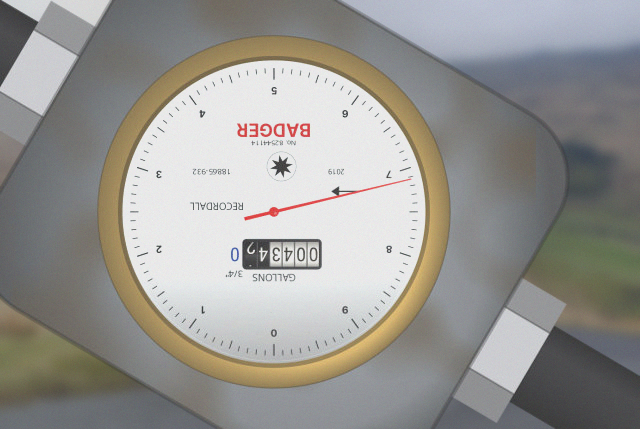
43417.1 (gal)
